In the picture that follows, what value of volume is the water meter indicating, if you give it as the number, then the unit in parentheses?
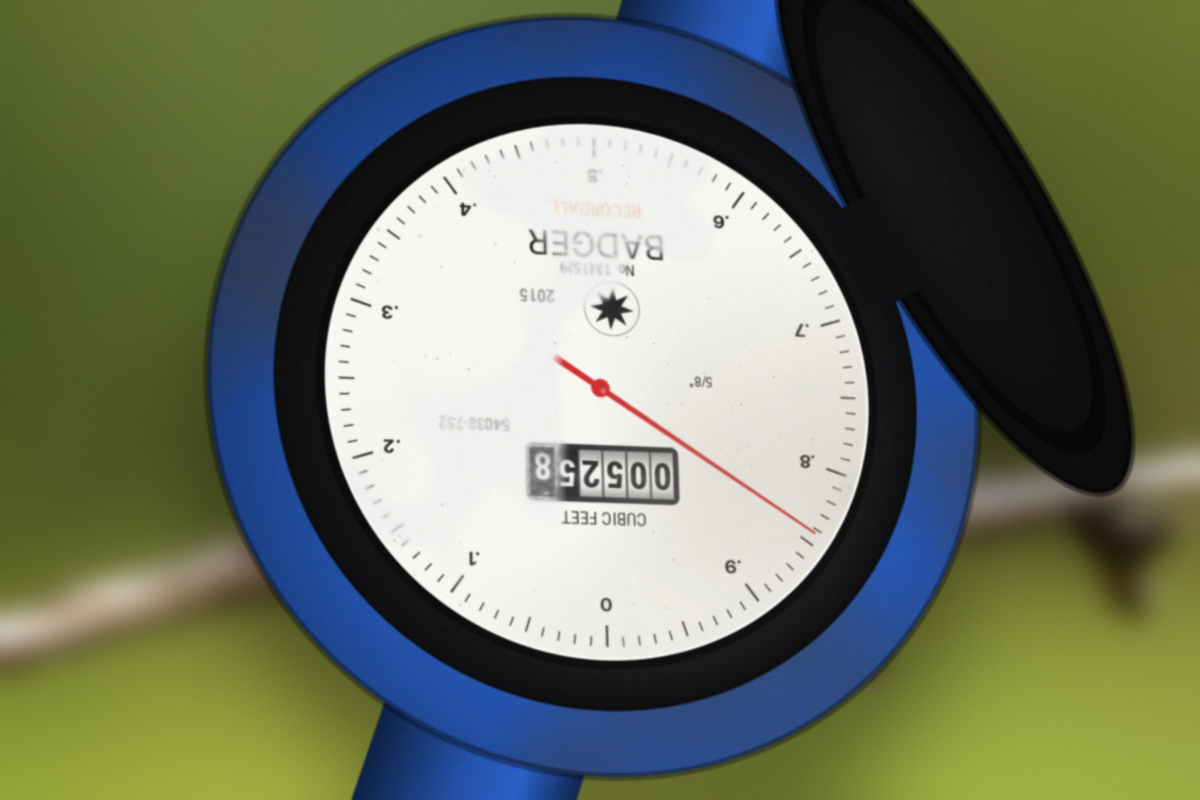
5257.84 (ft³)
